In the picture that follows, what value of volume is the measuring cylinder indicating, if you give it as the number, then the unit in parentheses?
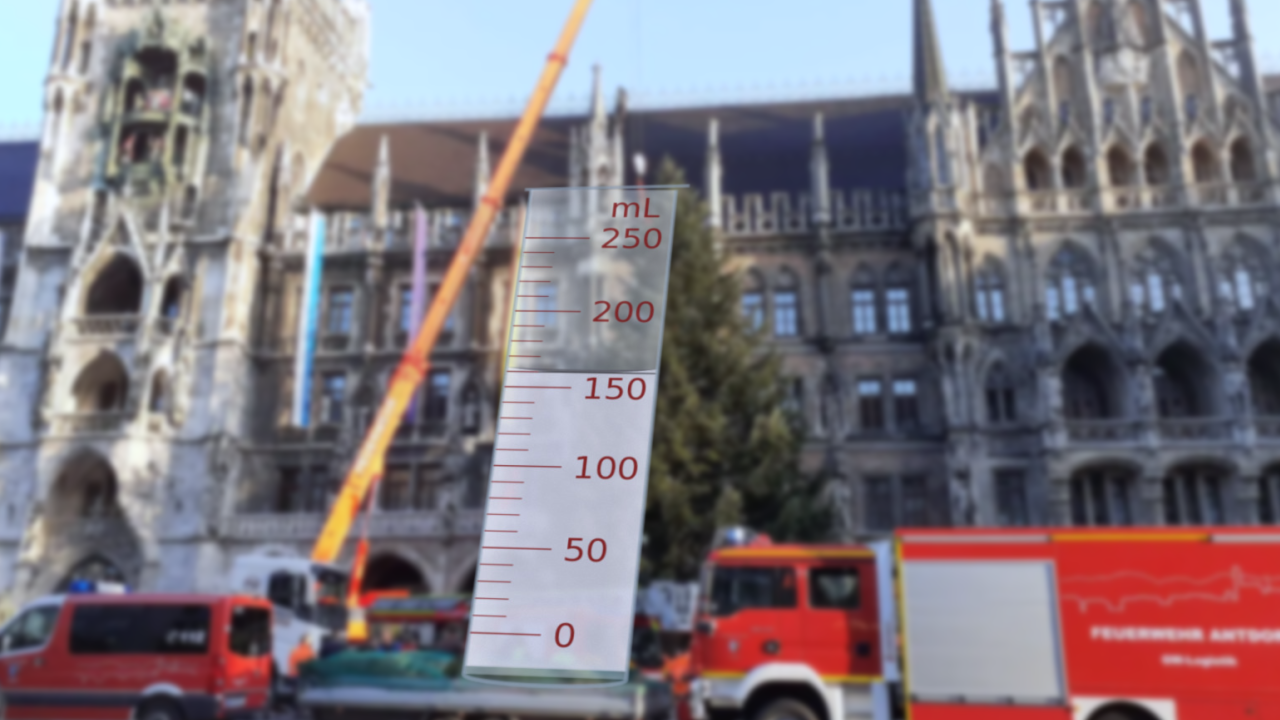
160 (mL)
